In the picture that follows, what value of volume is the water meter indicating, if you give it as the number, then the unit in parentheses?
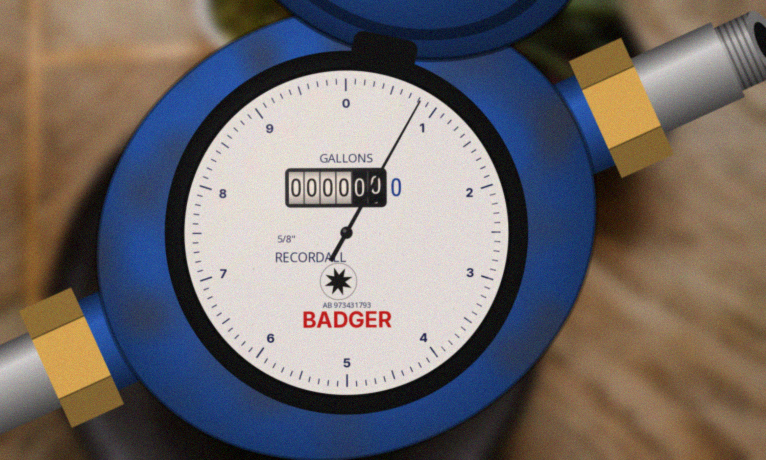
0.8 (gal)
